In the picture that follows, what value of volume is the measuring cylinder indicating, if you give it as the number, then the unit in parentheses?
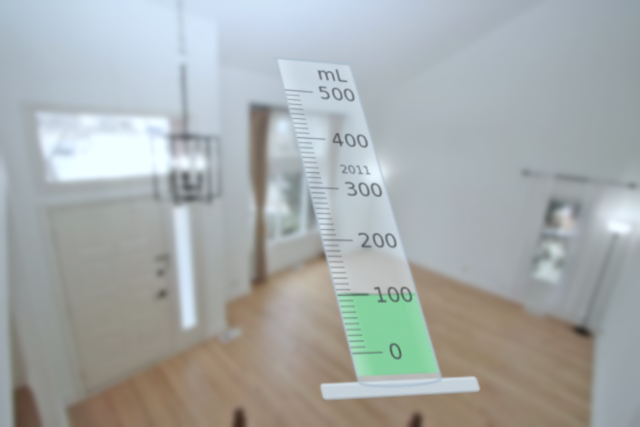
100 (mL)
